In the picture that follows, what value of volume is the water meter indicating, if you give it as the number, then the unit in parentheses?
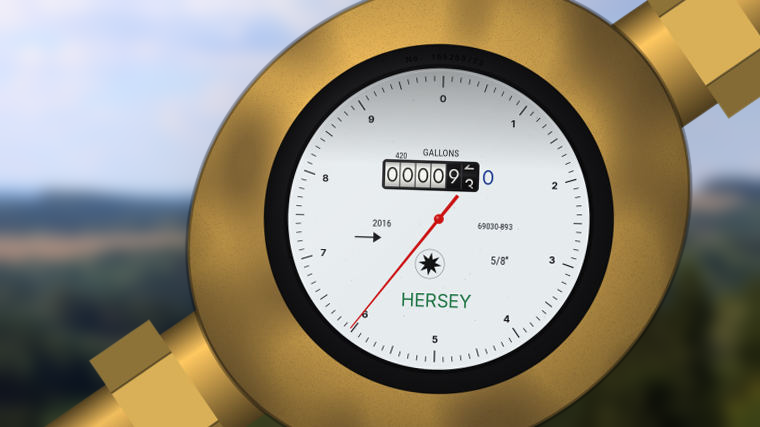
926.0 (gal)
